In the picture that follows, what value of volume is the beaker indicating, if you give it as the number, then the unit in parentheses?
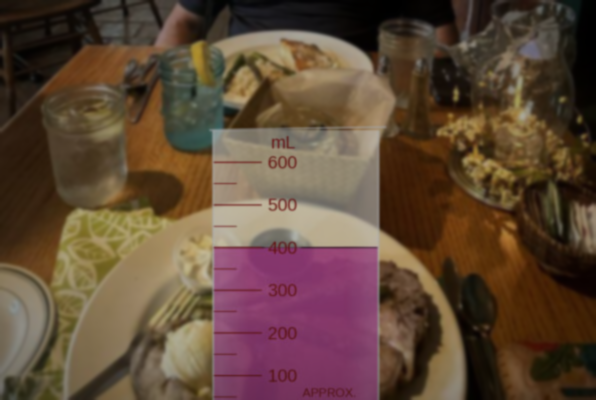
400 (mL)
